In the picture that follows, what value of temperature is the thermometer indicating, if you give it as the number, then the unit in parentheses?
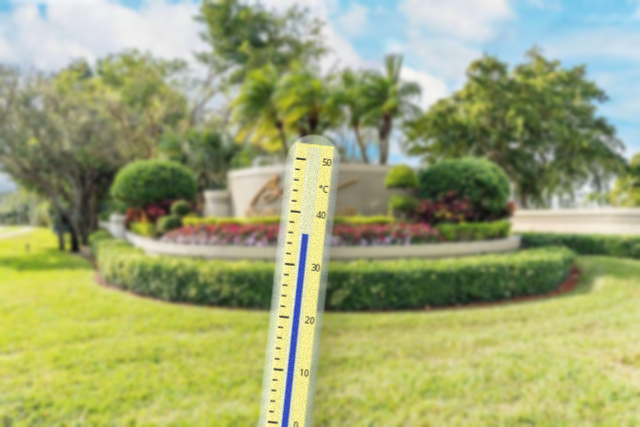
36 (°C)
